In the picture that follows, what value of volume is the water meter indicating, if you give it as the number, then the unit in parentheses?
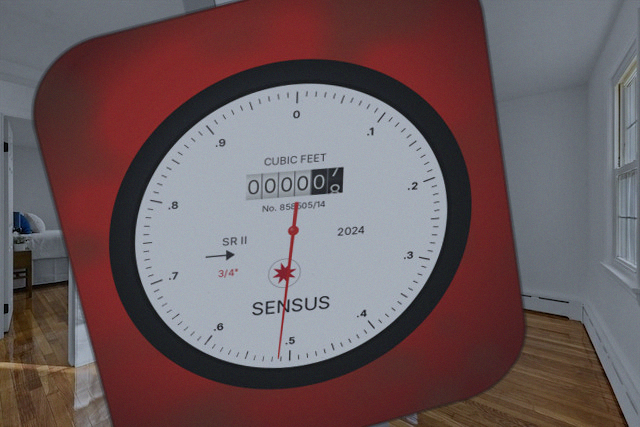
7.51 (ft³)
